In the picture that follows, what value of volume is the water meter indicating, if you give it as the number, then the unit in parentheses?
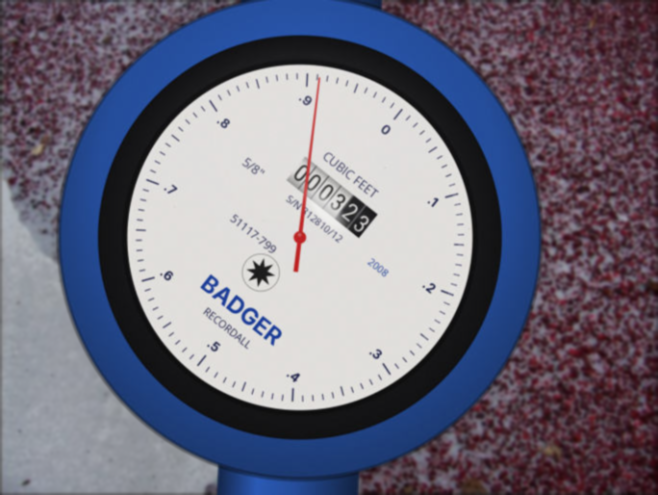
322.91 (ft³)
